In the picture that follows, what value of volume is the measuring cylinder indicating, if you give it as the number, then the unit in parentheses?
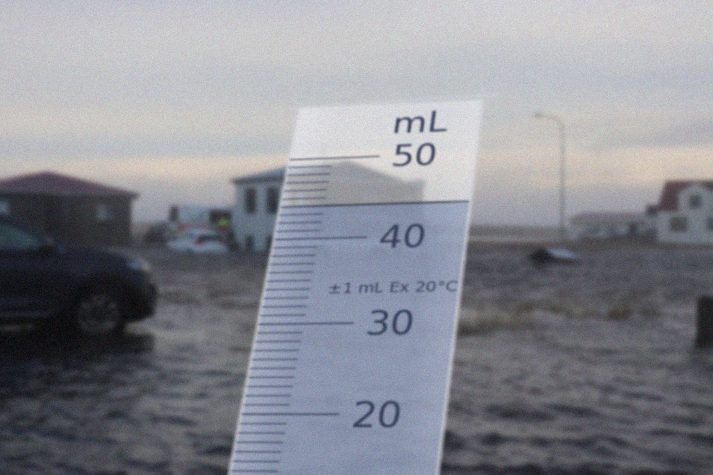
44 (mL)
